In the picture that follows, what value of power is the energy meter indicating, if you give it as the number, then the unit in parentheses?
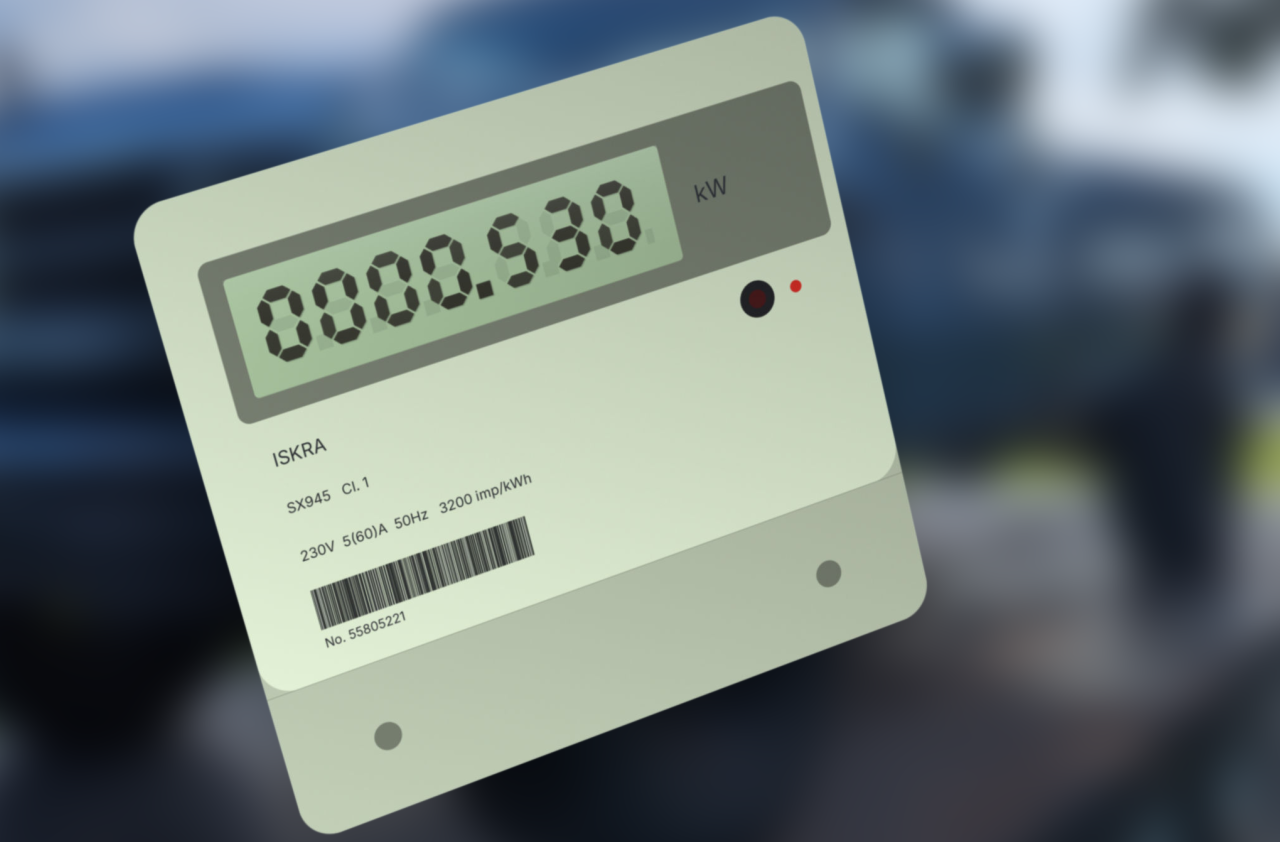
0.530 (kW)
